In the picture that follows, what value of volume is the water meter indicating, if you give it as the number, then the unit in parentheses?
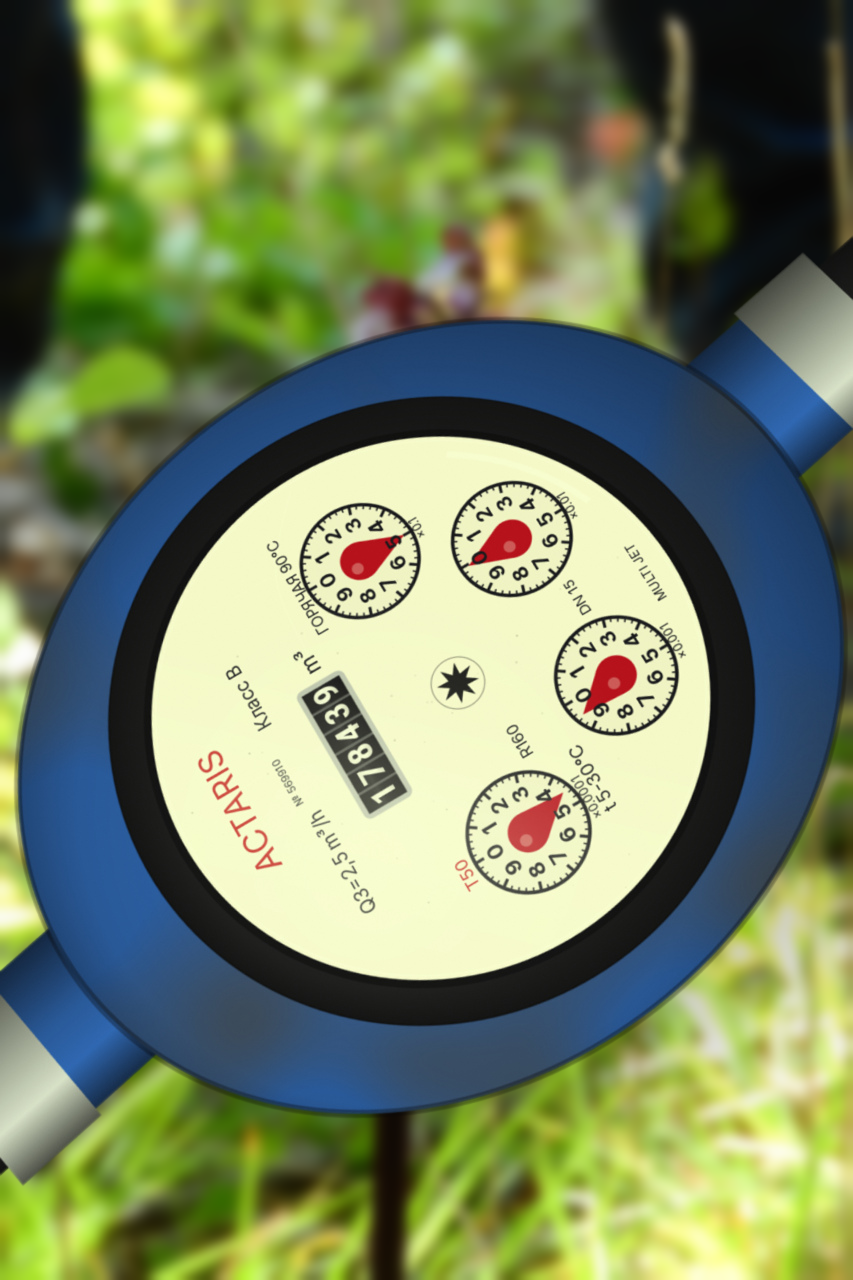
178439.4994 (m³)
